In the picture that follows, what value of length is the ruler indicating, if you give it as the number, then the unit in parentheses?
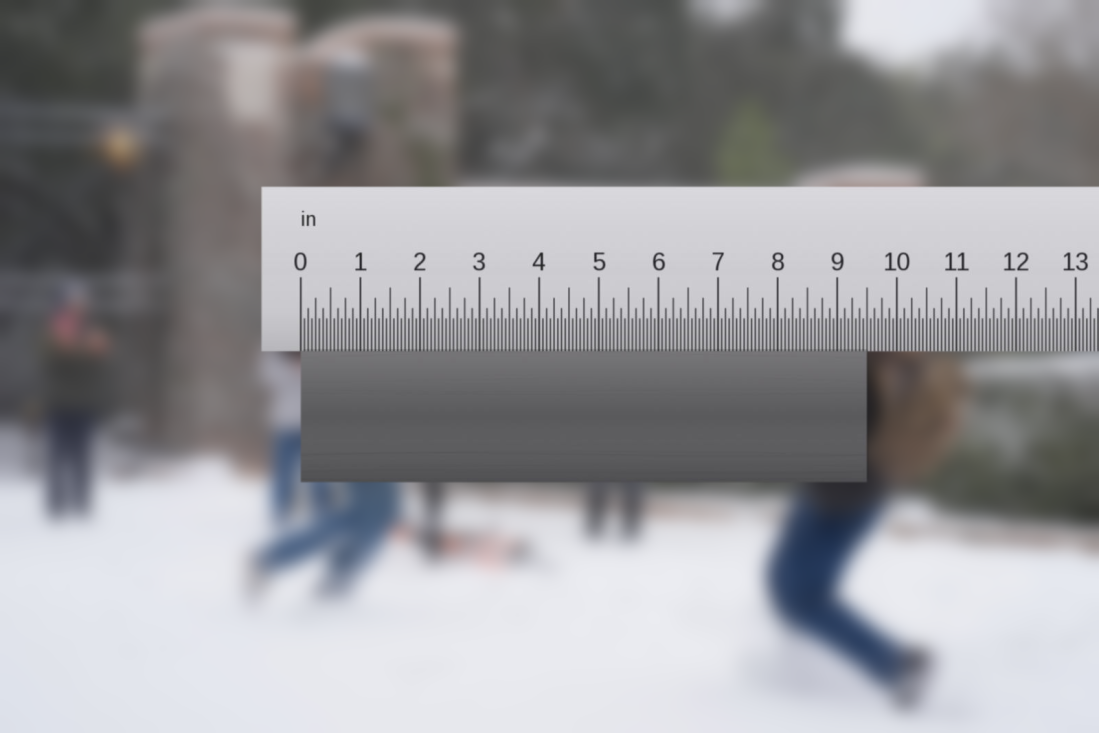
9.5 (in)
